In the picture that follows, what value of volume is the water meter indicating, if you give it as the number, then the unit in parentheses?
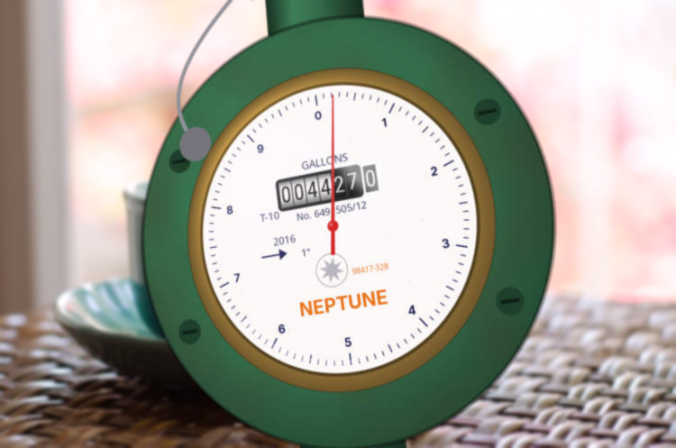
44270.2 (gal)
